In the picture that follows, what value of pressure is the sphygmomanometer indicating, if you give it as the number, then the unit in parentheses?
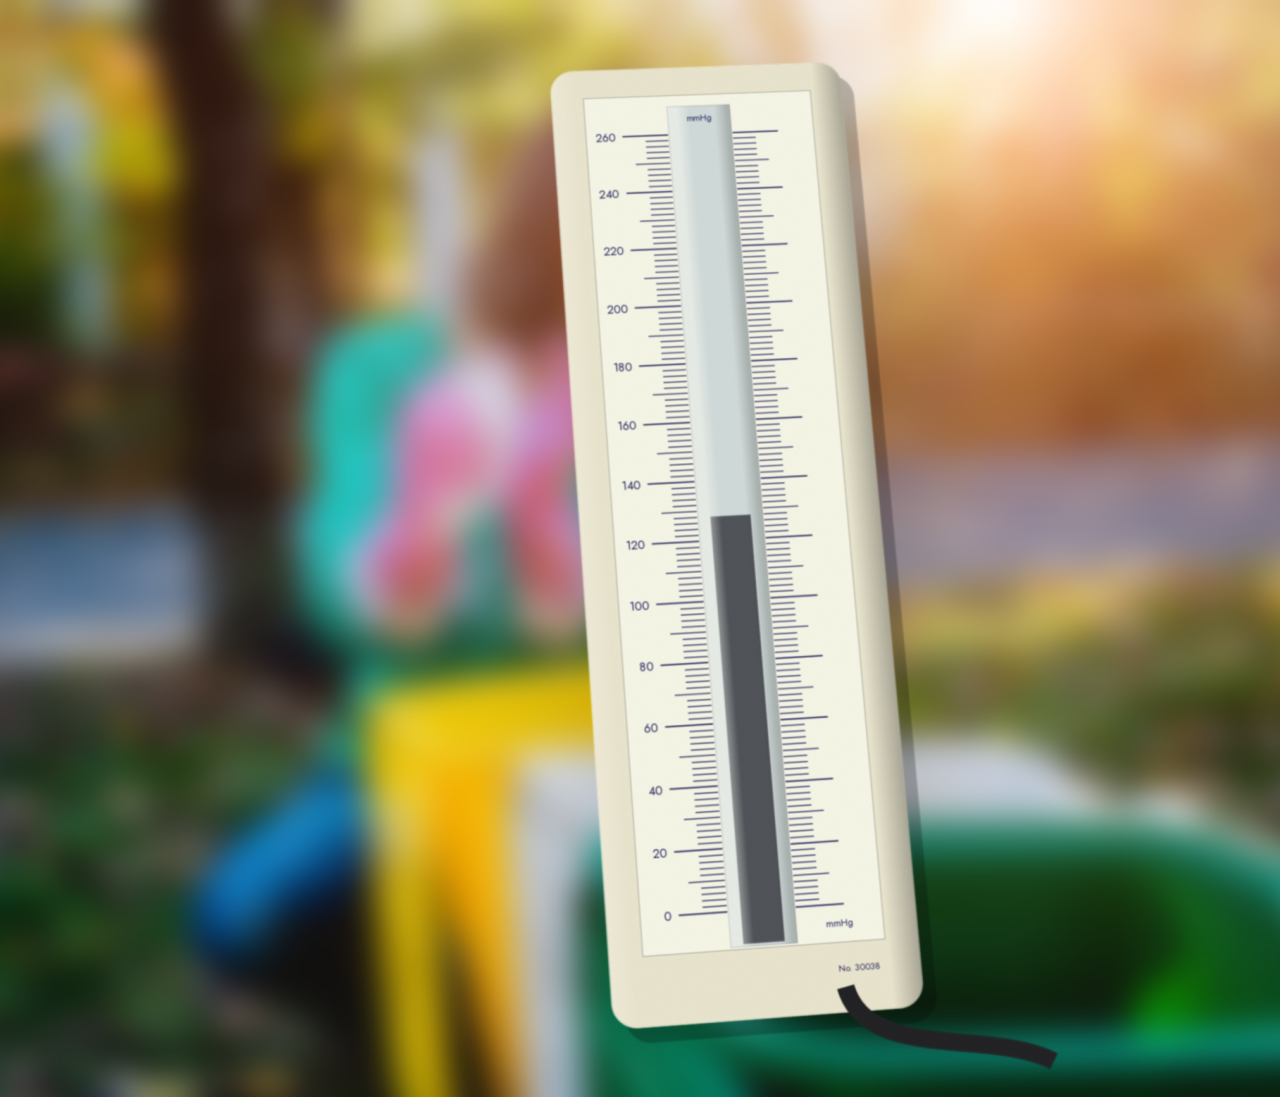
128 (mmHg)
